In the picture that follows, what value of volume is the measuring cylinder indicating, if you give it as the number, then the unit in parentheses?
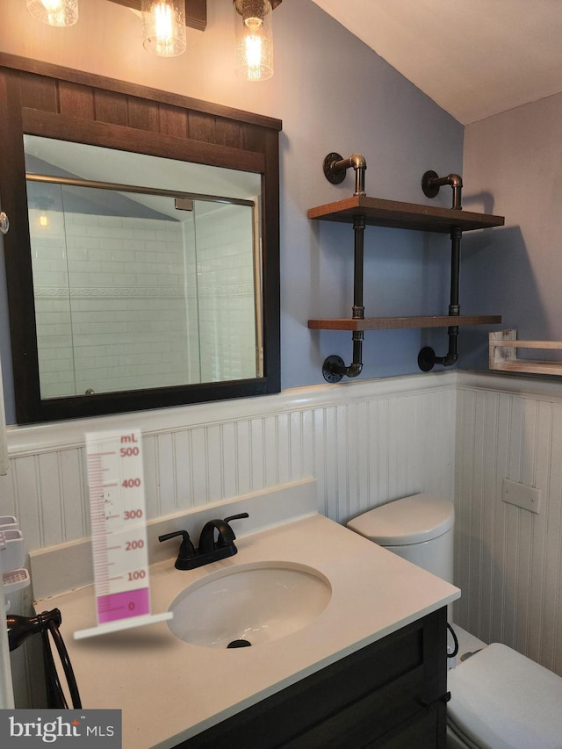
50 (mL)
